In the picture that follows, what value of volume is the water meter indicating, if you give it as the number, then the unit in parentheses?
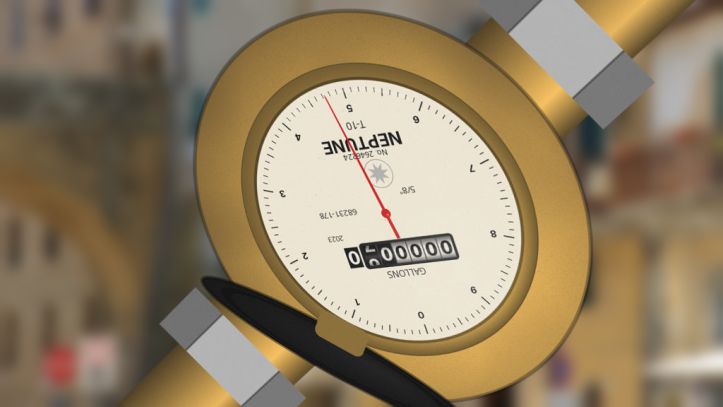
64.7 (gal)
